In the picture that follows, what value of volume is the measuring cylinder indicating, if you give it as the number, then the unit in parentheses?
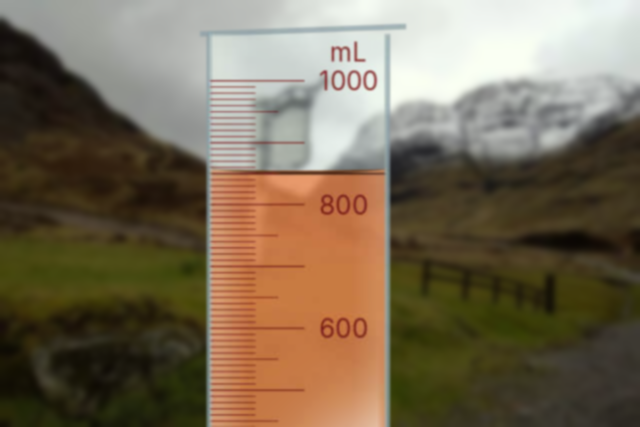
850 (mL)
